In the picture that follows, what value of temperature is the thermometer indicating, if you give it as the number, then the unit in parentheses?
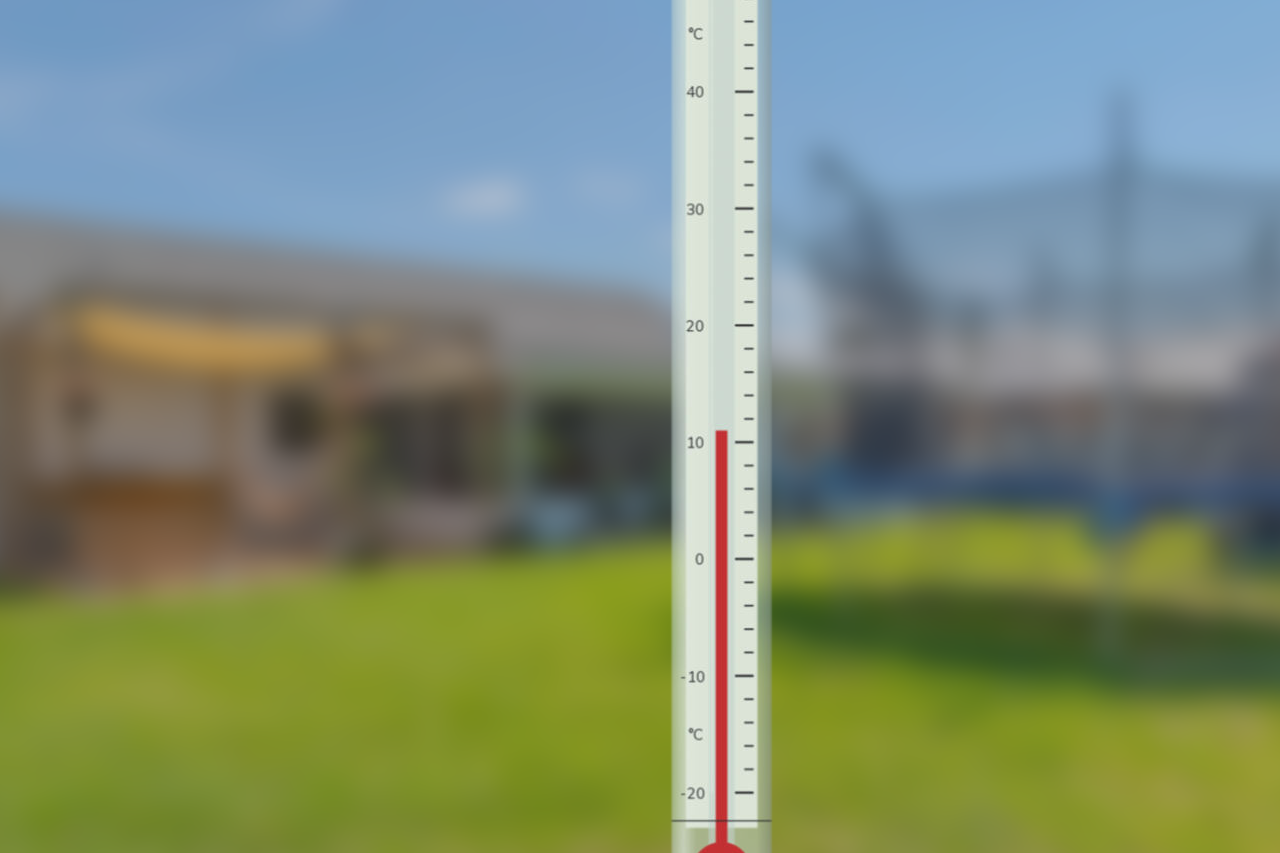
11 (°C)
